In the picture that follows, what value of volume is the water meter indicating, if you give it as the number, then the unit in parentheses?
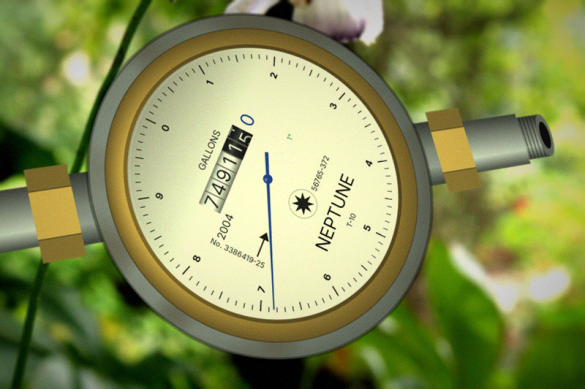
7491146.8 (gal)
